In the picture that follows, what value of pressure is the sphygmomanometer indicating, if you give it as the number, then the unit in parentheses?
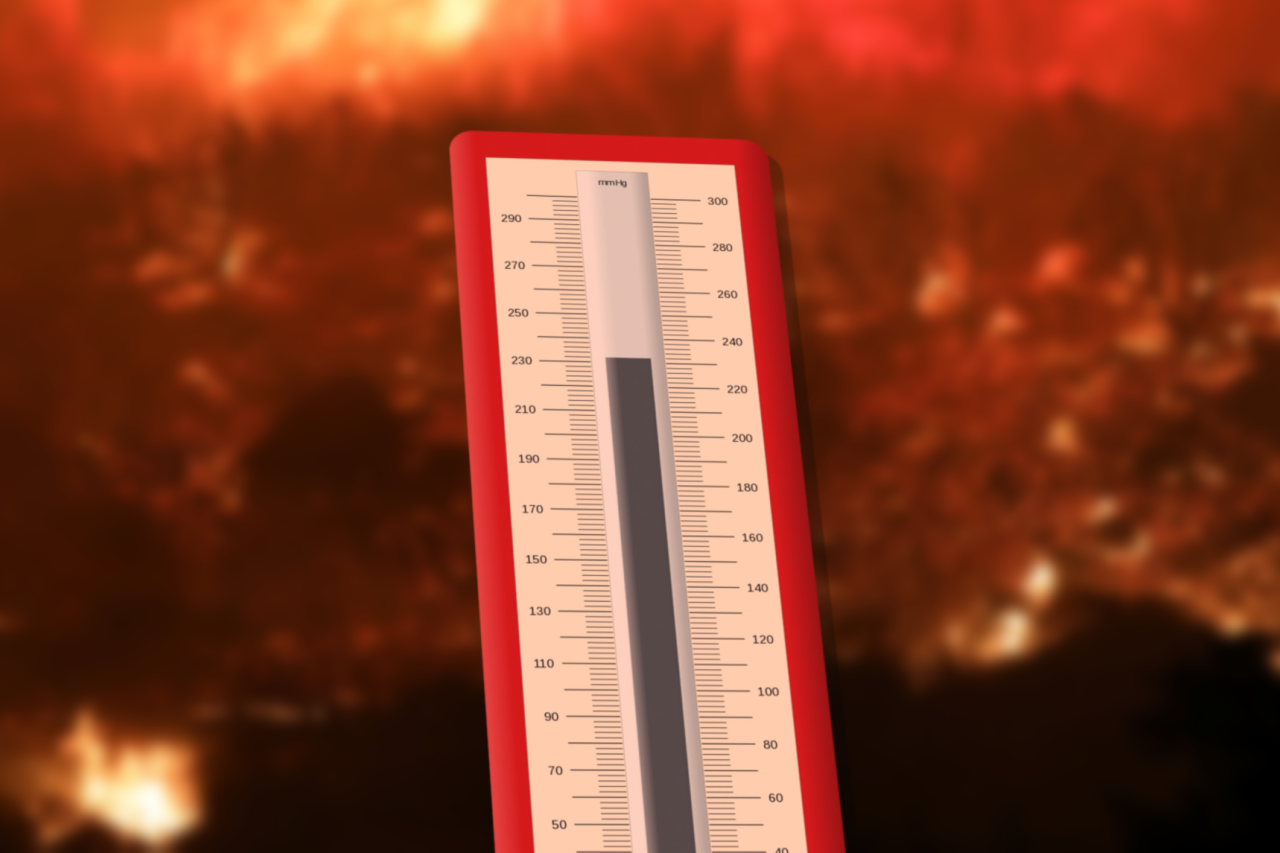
232 (mmHg)
